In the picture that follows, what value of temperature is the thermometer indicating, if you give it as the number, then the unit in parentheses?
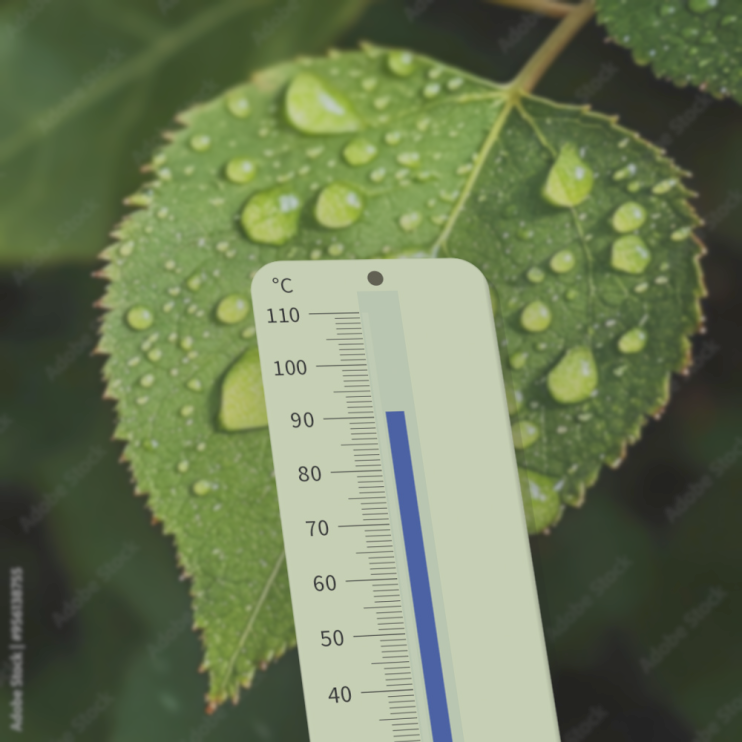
91 (°C)
